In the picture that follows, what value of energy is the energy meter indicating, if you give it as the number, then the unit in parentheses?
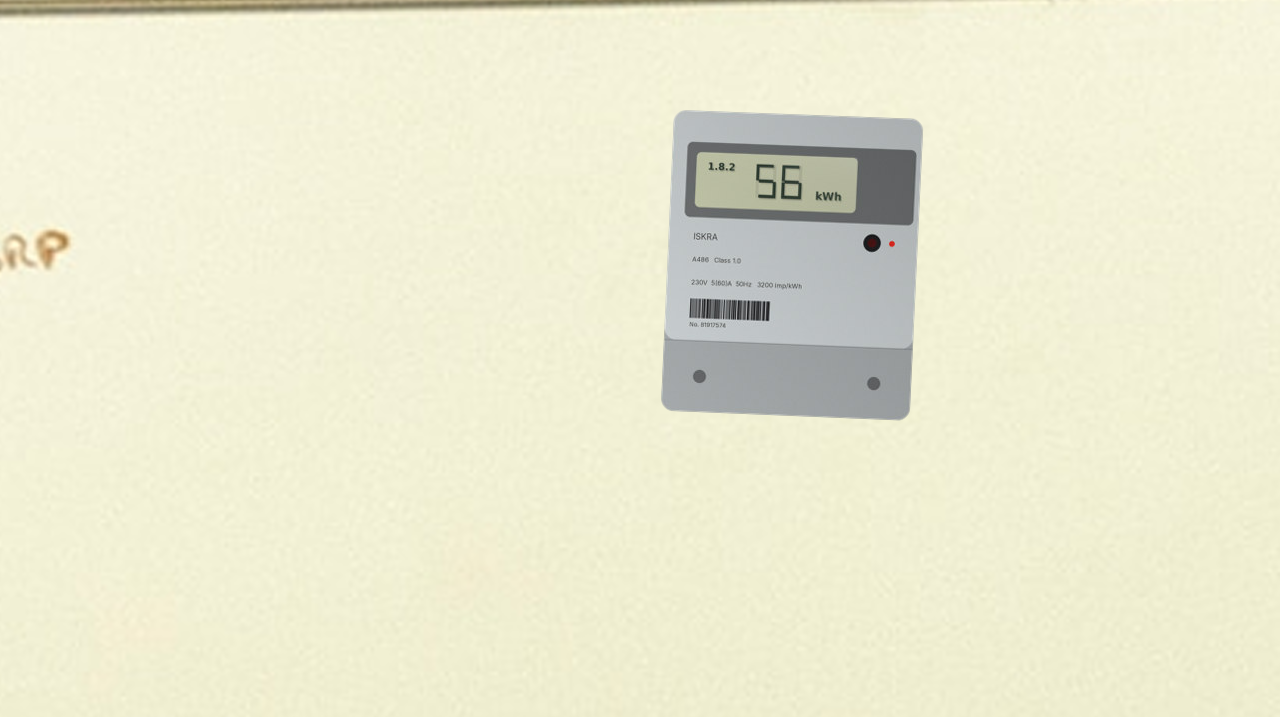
56 (kWh)
